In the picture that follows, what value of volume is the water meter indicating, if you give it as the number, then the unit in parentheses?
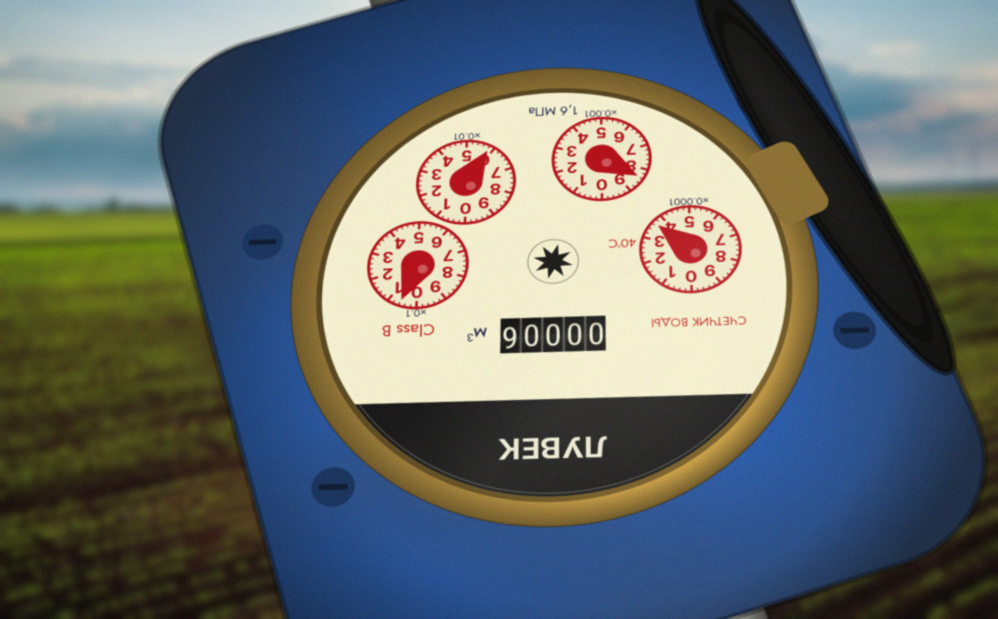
6.0583 (m³)
